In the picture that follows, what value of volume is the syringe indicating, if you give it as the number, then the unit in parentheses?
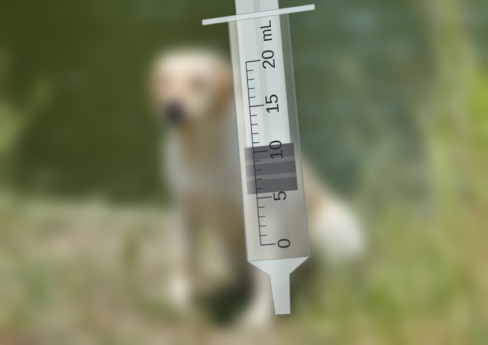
5.5 (mL)
